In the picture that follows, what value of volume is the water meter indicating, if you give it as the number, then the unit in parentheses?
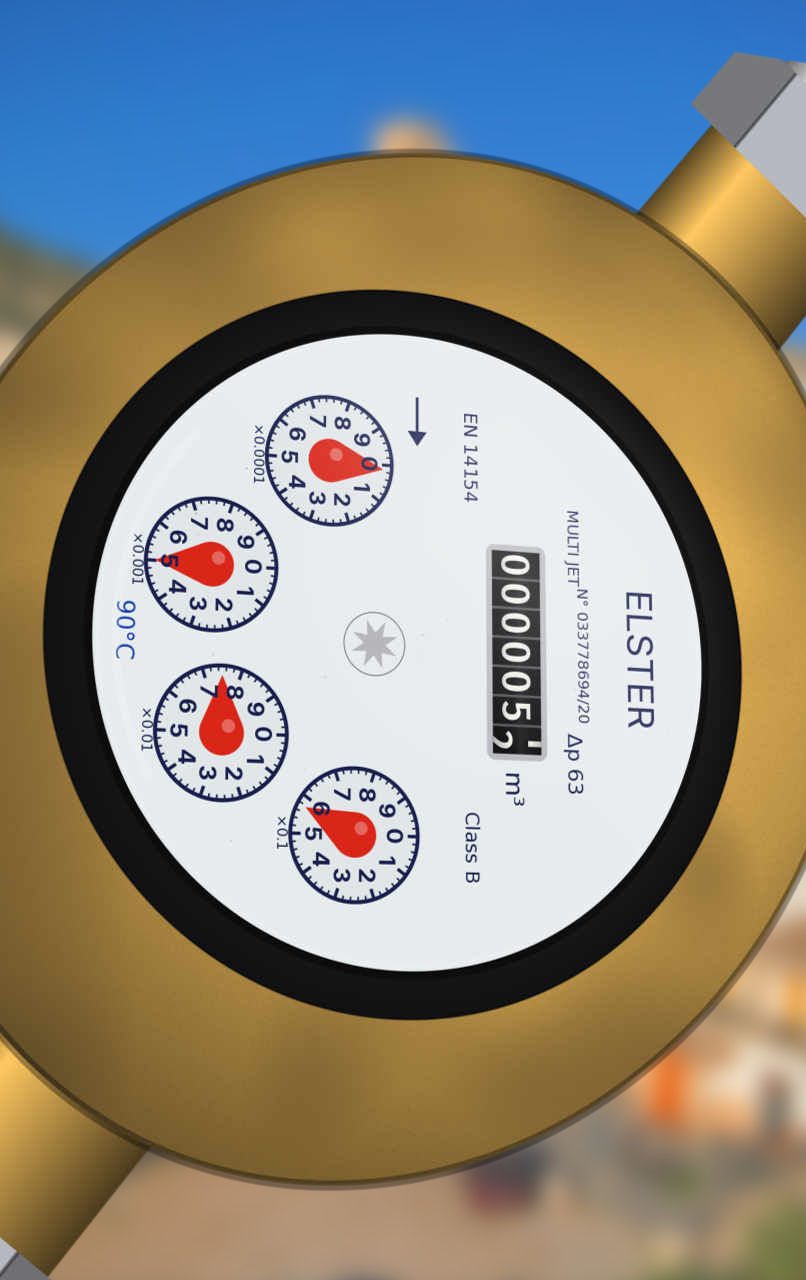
51.5750 (m³)
